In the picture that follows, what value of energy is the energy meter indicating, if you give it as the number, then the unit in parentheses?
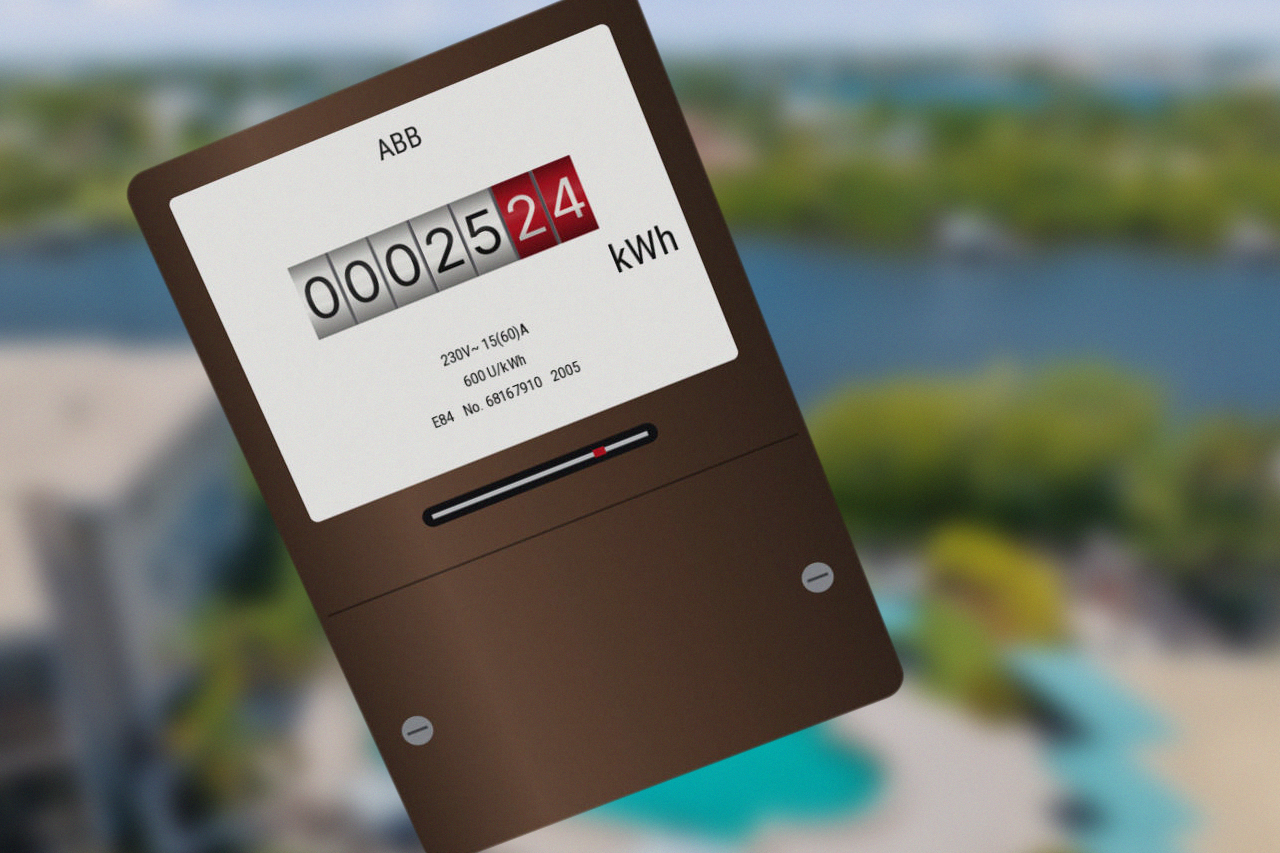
25.24 (kWh)
